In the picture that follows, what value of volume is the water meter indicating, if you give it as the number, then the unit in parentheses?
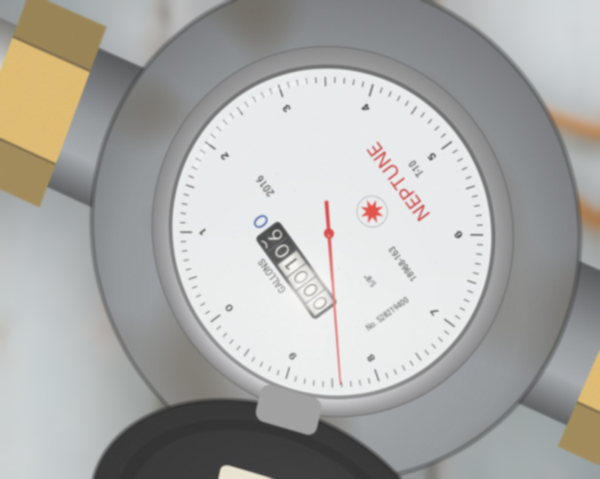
1058.4 (gal)
